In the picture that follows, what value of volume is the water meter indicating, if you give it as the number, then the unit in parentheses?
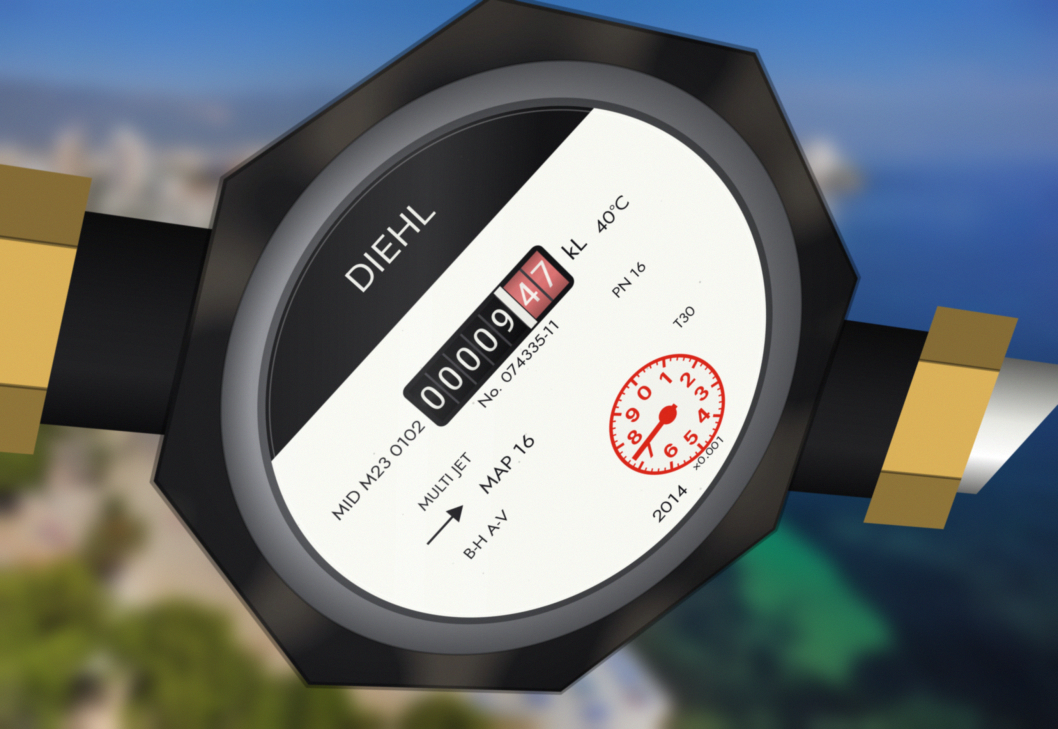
9.477 (kL)
